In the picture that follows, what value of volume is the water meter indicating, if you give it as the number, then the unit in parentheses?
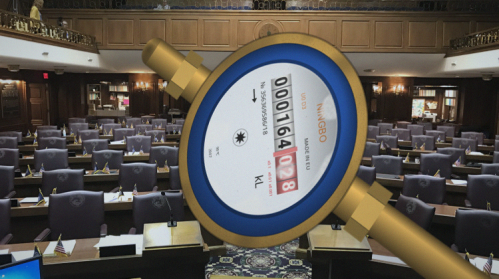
164.028 (kL)
